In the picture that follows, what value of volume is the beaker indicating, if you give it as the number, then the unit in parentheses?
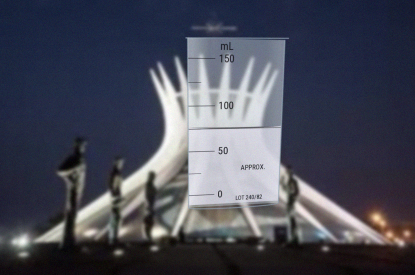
75 (mL)
